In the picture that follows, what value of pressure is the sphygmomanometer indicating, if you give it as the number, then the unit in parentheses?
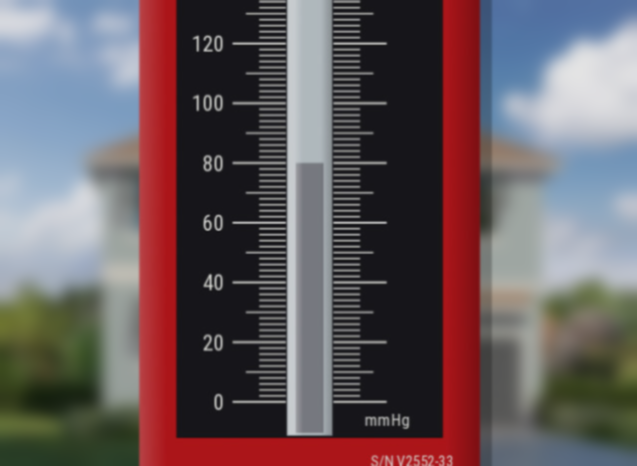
80 (mmHg)
